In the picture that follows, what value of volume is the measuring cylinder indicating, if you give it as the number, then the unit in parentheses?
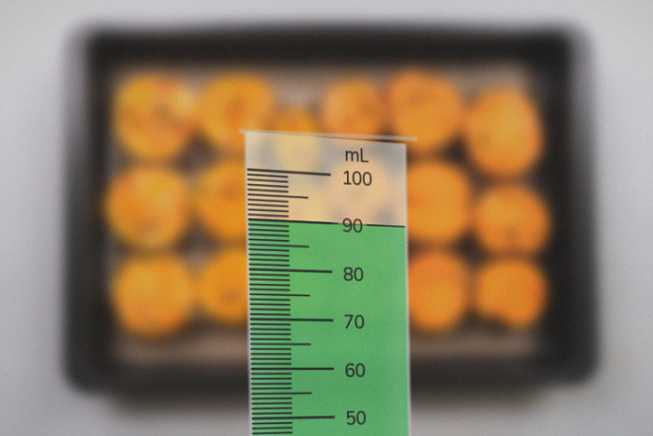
90 (mL)
